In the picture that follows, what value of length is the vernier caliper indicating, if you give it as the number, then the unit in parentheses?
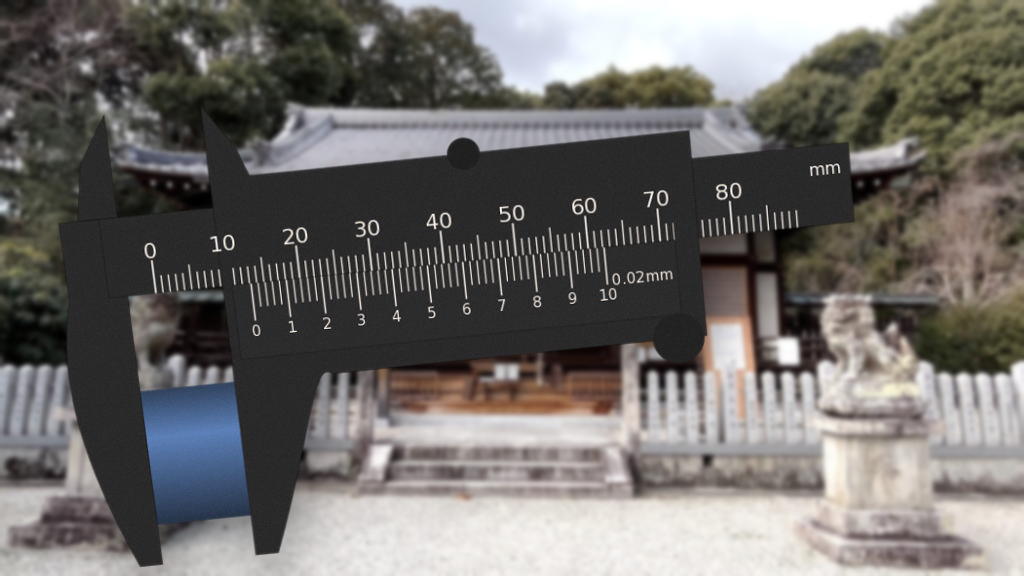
13.2 (mm)
